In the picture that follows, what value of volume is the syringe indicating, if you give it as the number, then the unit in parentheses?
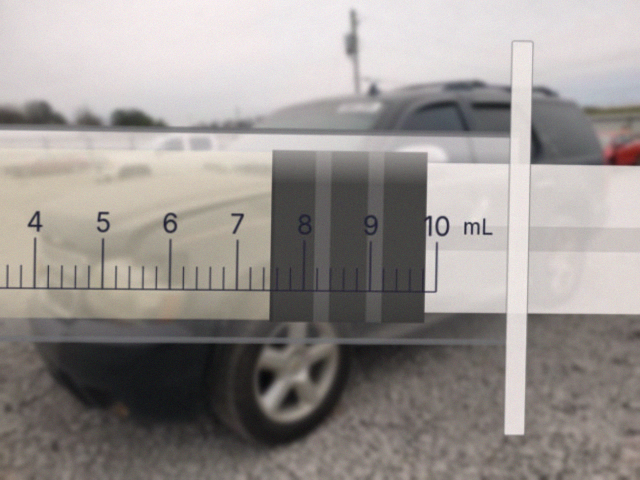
7.5 (mL)
